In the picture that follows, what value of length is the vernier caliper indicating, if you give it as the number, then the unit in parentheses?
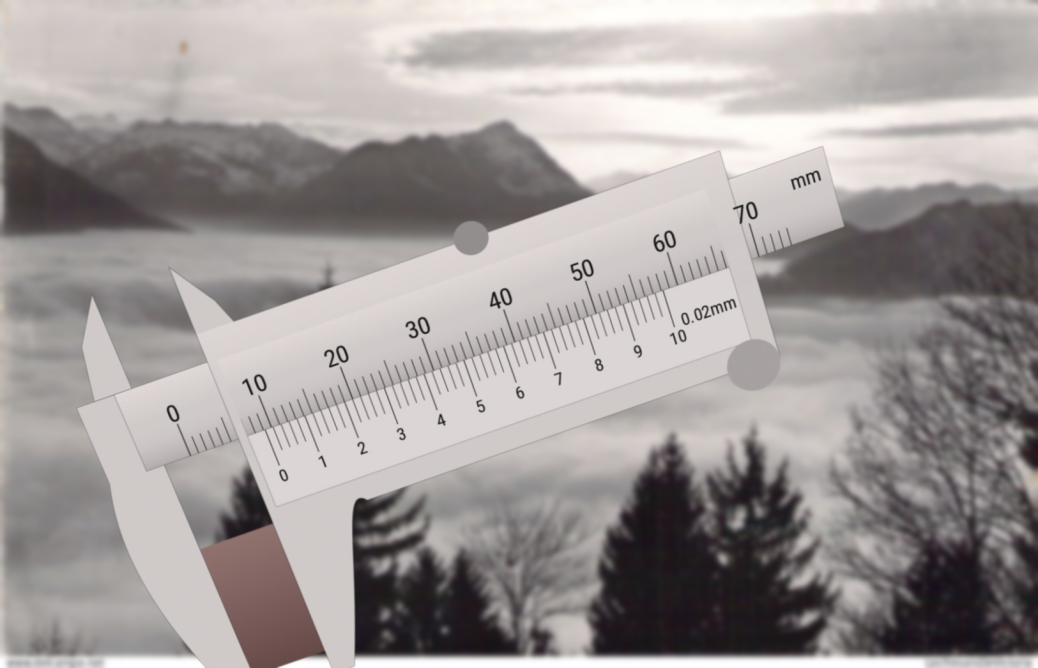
9.2 (mm)
